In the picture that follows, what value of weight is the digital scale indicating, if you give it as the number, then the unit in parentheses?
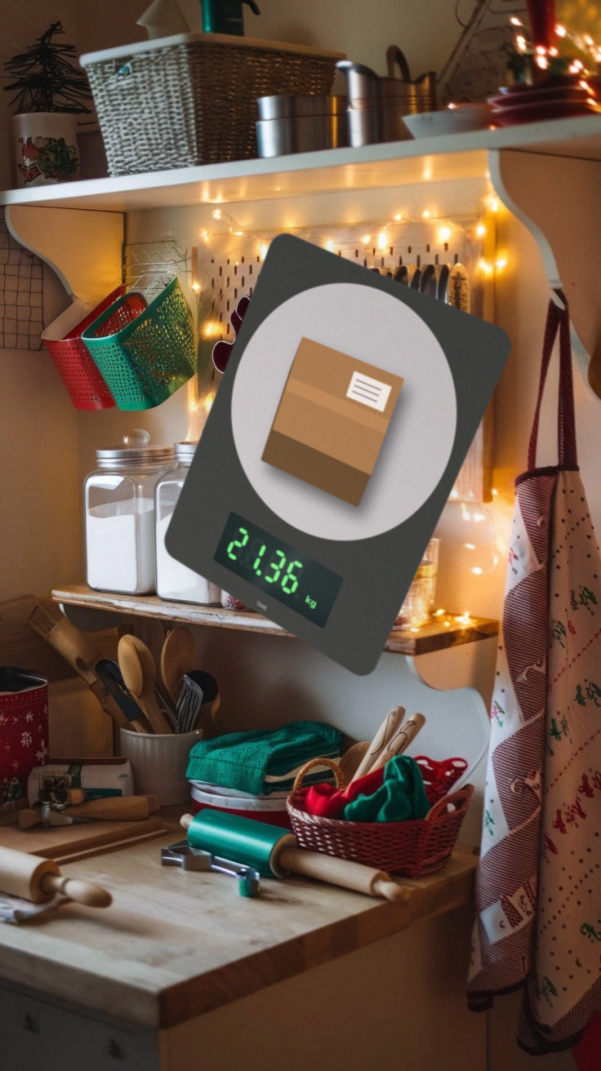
21.36 (kg)
